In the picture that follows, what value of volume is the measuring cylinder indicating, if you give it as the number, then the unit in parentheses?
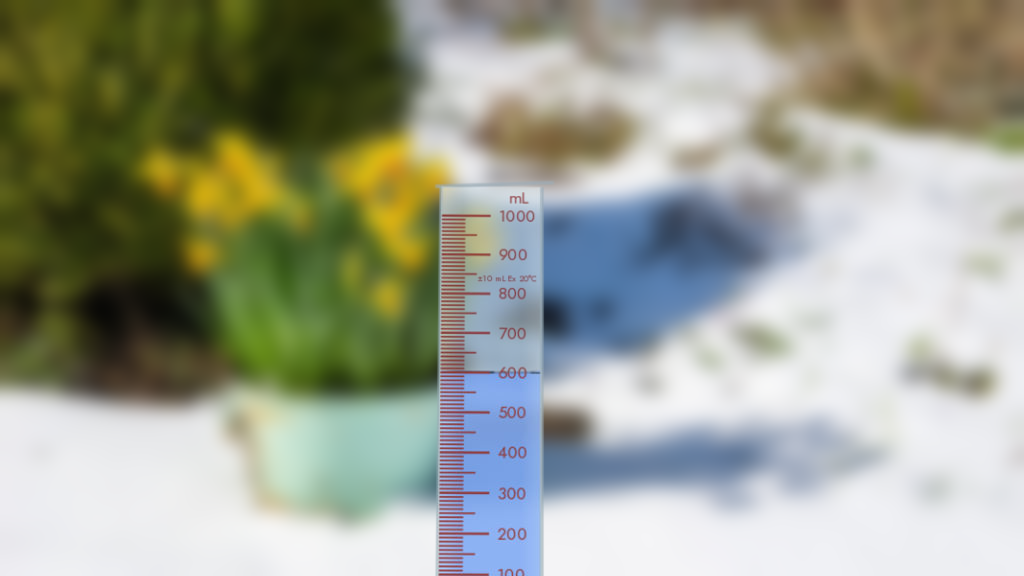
600 (mL)
